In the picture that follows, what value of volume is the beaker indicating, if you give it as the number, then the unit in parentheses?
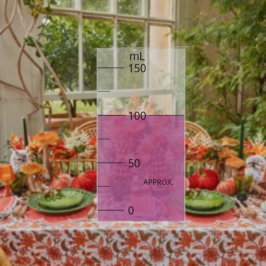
100 (mL)
